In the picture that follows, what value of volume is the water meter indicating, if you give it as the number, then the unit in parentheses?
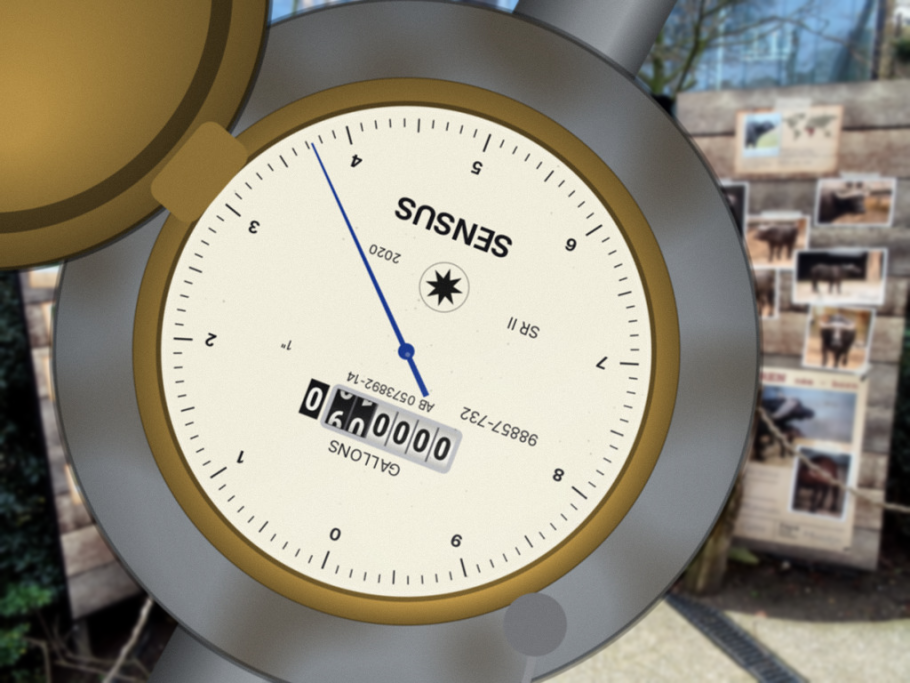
93.7 (gal)
